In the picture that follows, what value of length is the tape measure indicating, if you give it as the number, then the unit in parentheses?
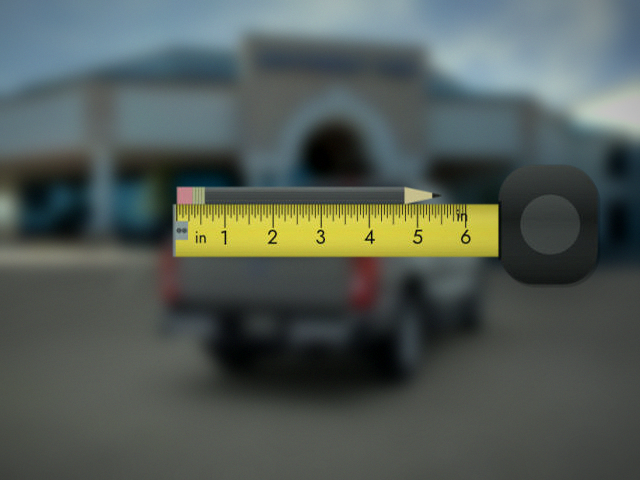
5.5 (in)
